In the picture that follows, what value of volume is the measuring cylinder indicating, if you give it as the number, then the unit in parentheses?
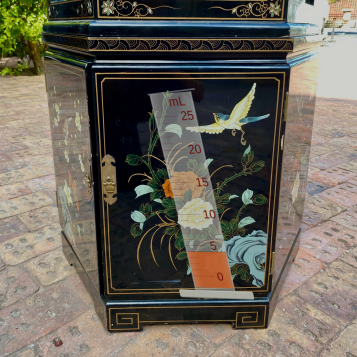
4 (mL)
